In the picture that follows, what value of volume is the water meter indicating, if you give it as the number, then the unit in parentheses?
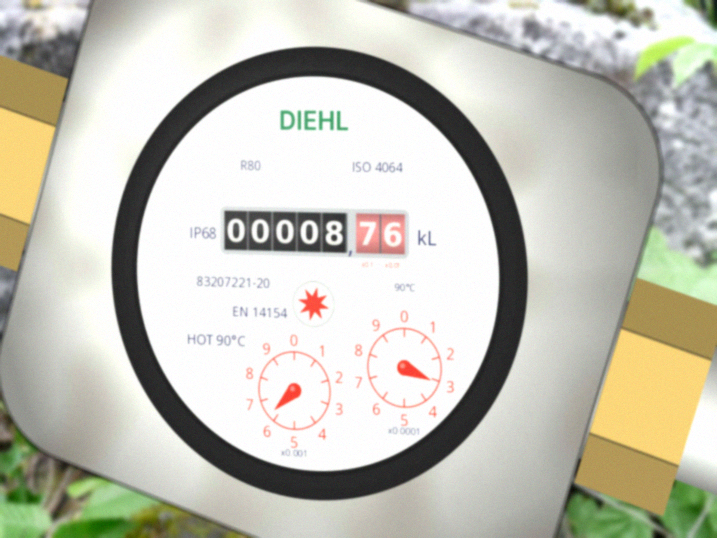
8.7663 (kL)
